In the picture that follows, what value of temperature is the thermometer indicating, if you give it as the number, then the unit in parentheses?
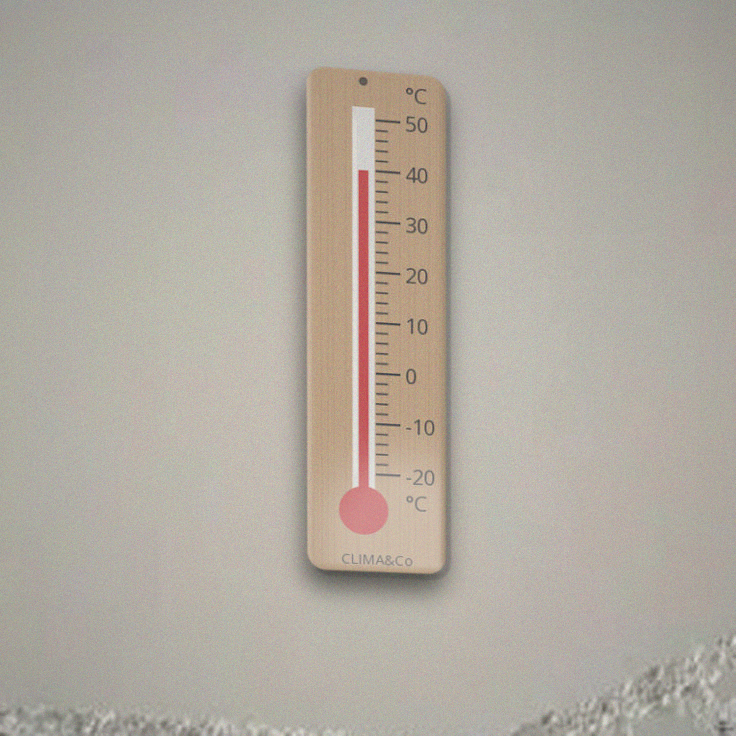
40 (°C)
